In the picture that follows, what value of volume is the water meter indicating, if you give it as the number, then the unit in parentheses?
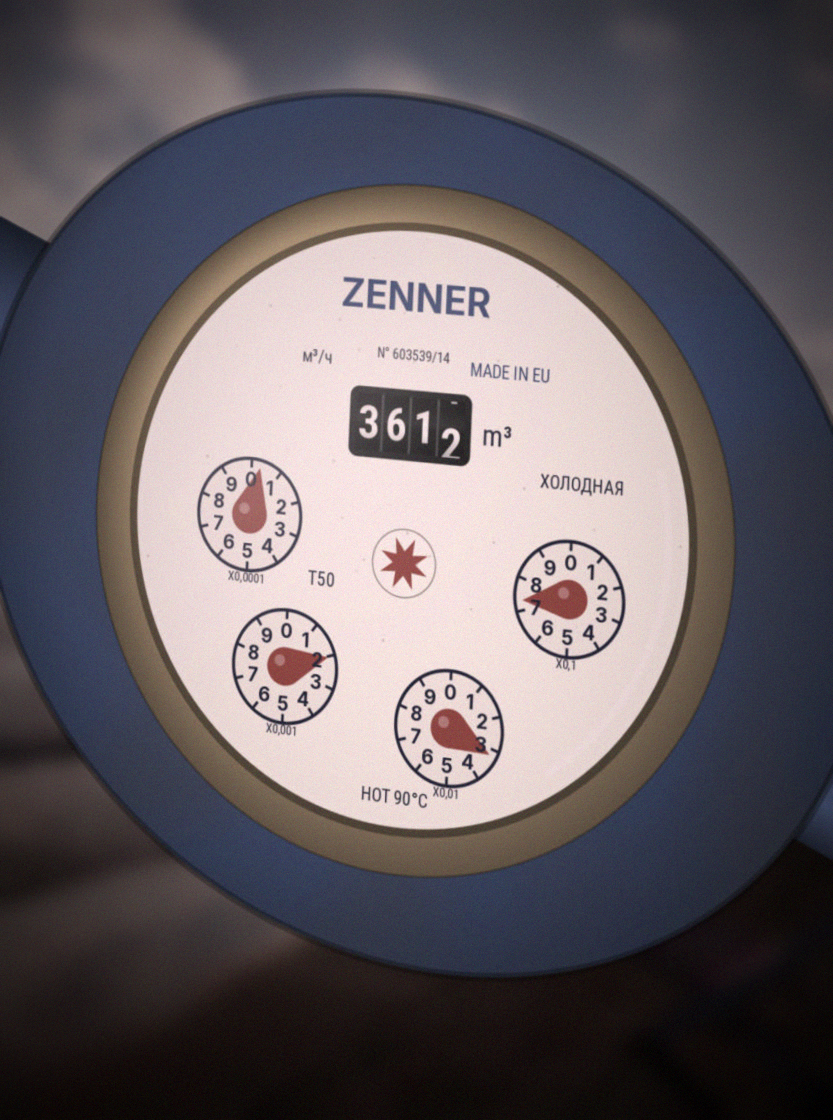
3611.7320 (m³)
